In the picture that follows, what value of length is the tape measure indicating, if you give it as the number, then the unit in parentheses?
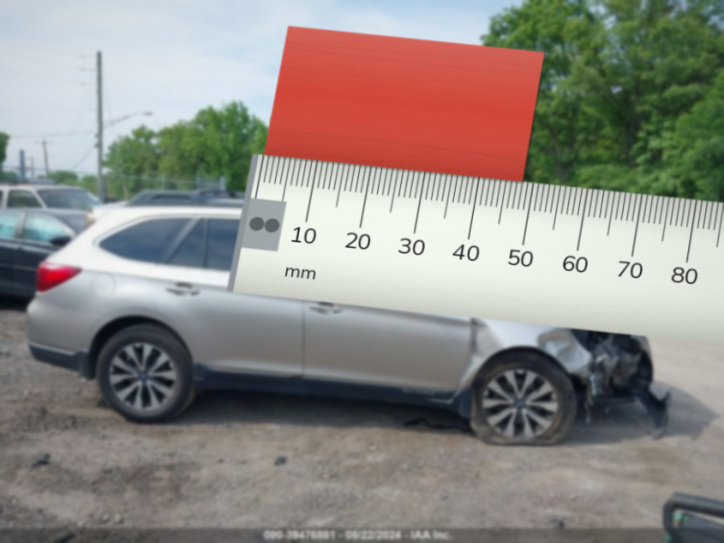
48 (mm)
